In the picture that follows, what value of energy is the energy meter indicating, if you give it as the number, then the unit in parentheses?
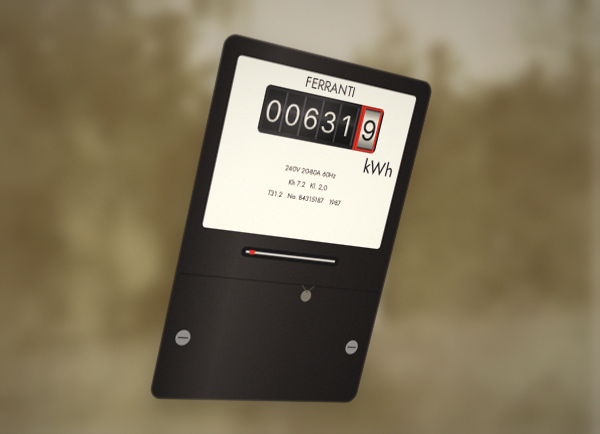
631.9 (kWh)
